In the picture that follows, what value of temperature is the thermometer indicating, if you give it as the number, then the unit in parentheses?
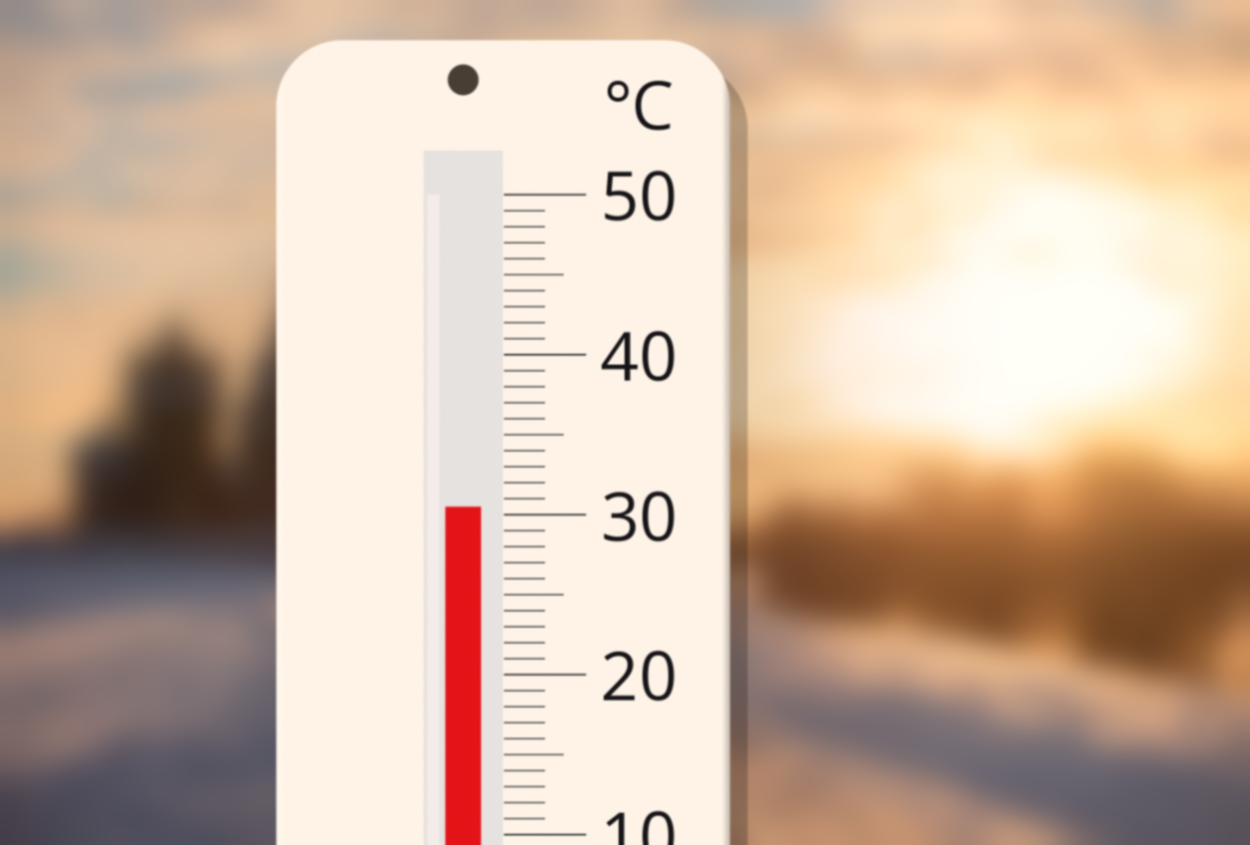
30.5 (°C)
